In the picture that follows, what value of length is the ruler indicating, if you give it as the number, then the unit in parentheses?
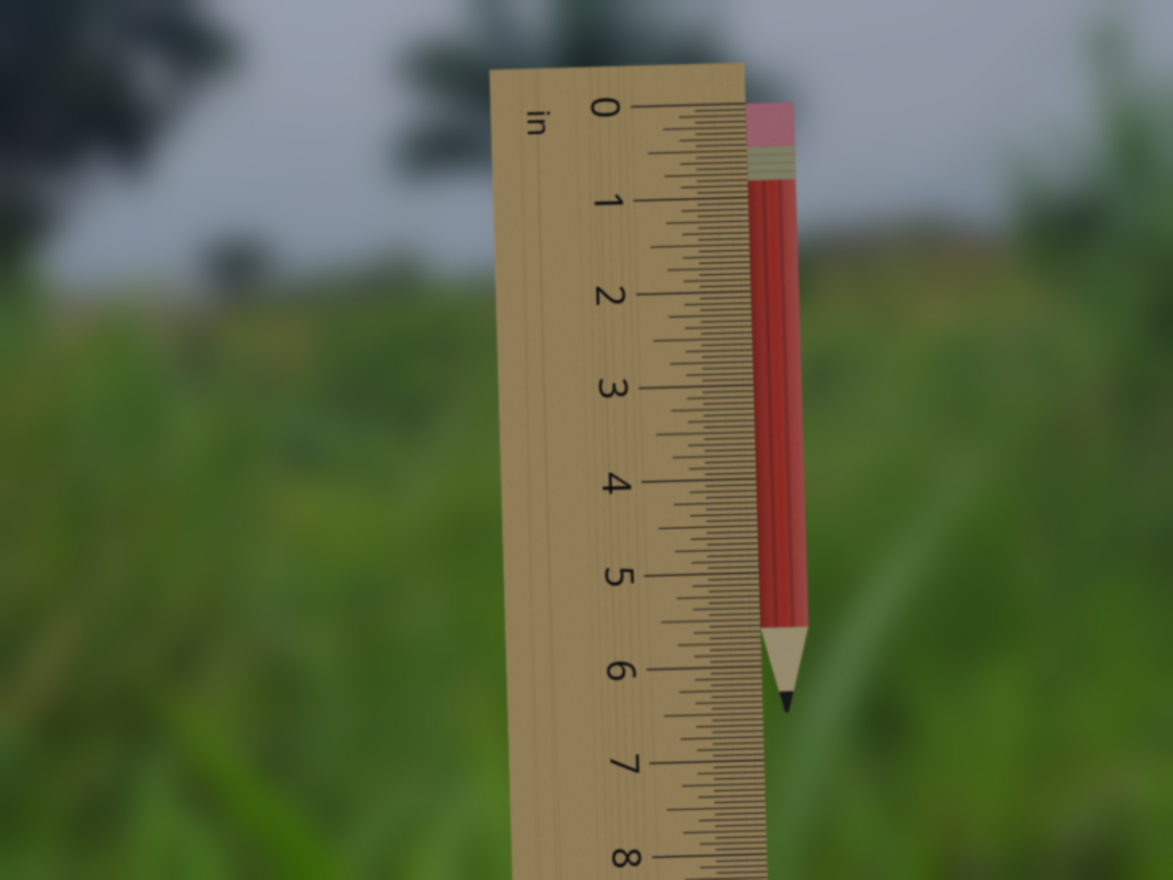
6.5 (in)
